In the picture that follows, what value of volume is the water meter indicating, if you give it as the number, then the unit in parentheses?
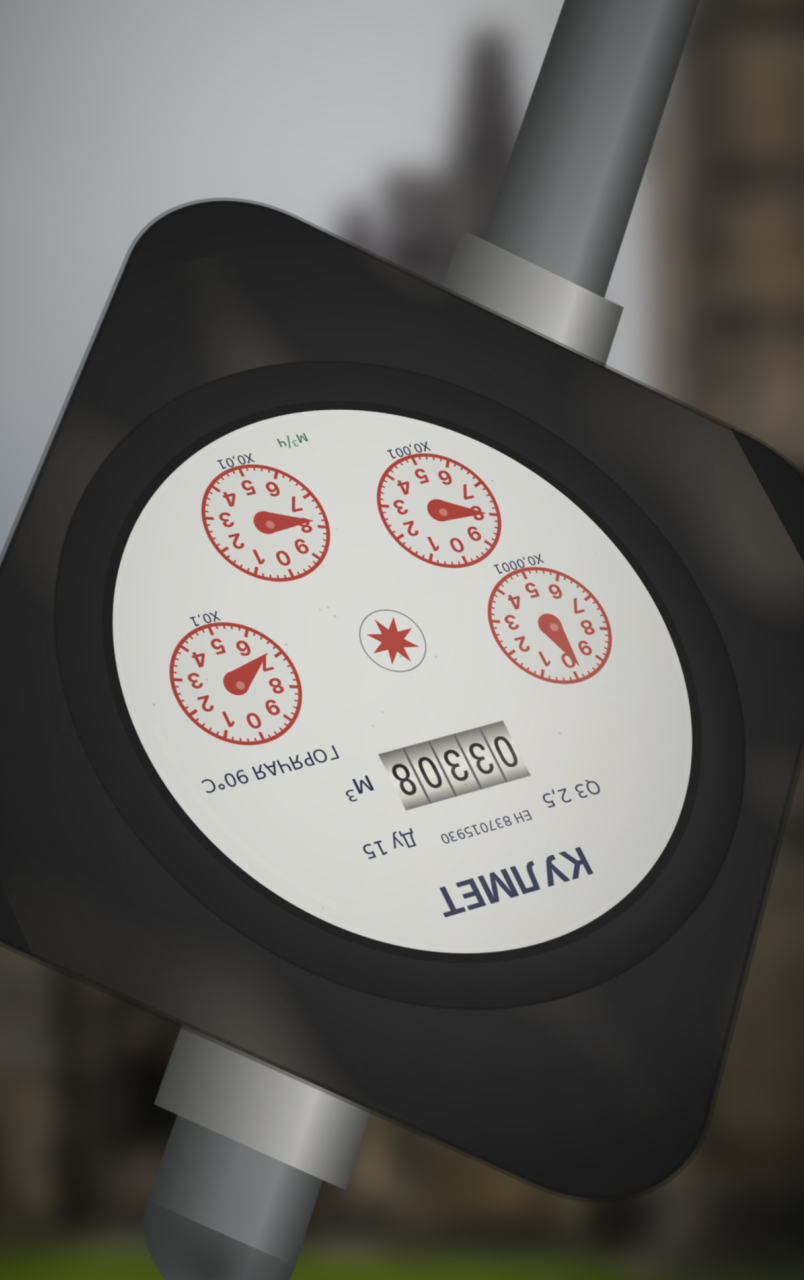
3308.6779 (m³)
